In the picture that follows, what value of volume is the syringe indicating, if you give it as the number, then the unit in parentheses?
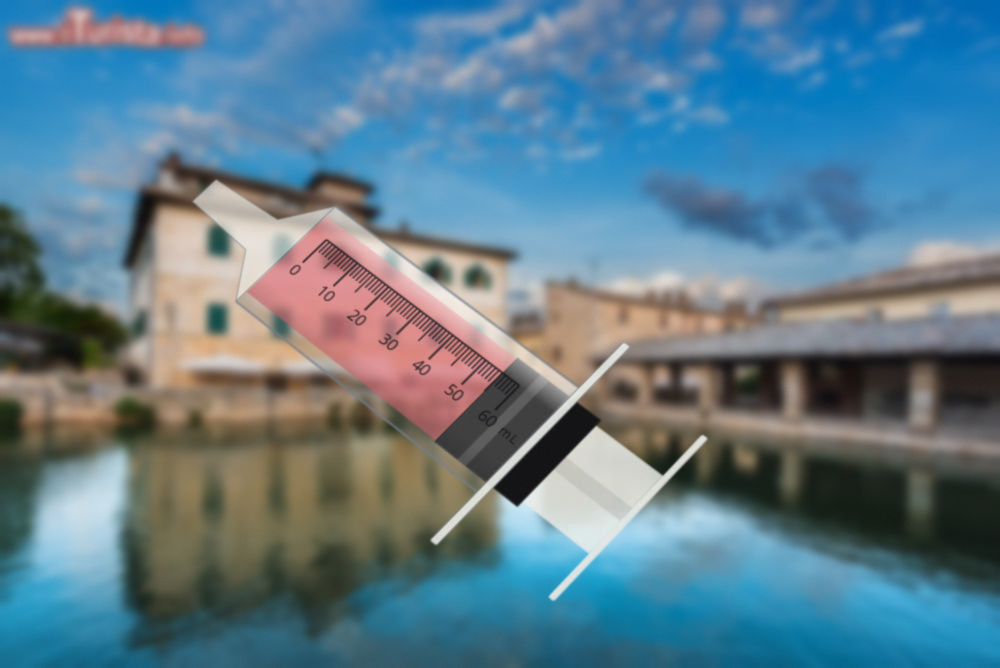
55 (mL)
